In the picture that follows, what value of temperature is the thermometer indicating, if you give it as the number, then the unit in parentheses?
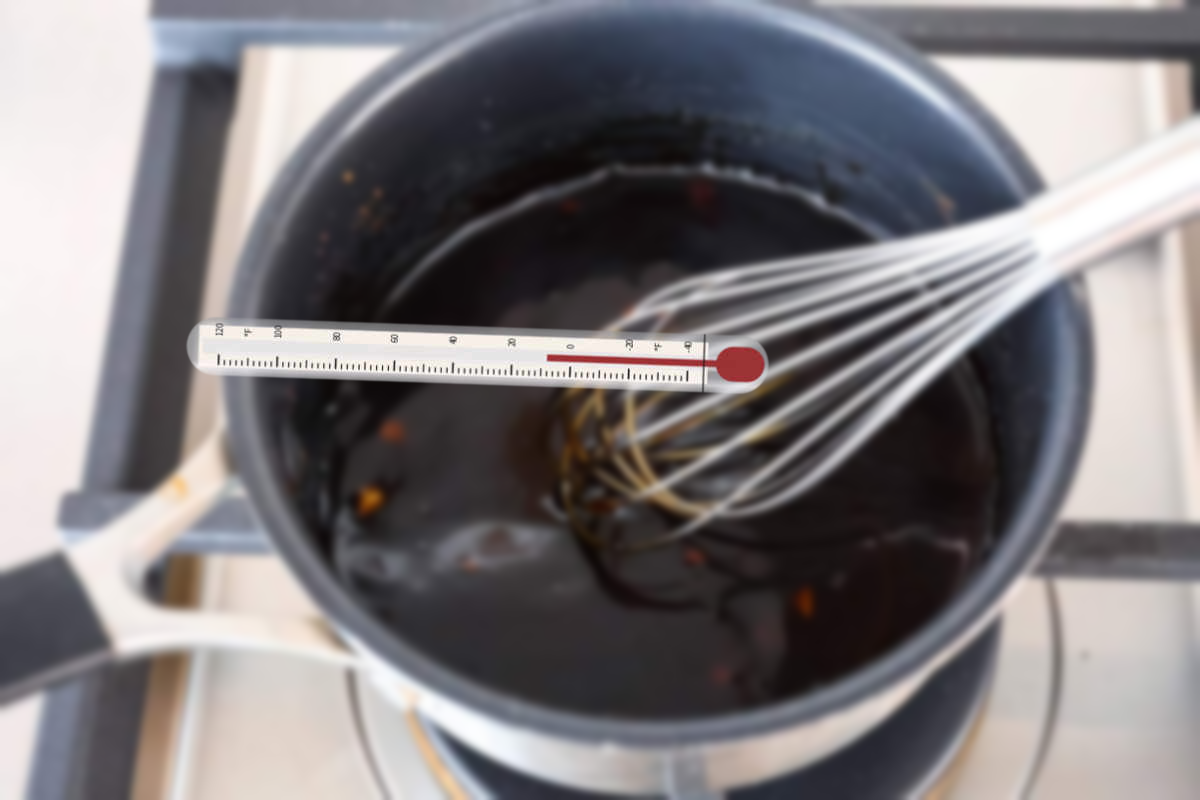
8 (°F)
